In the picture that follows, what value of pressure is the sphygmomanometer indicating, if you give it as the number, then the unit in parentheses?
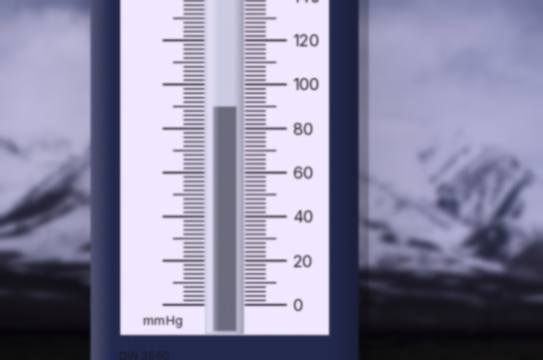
90 (mmHg)
